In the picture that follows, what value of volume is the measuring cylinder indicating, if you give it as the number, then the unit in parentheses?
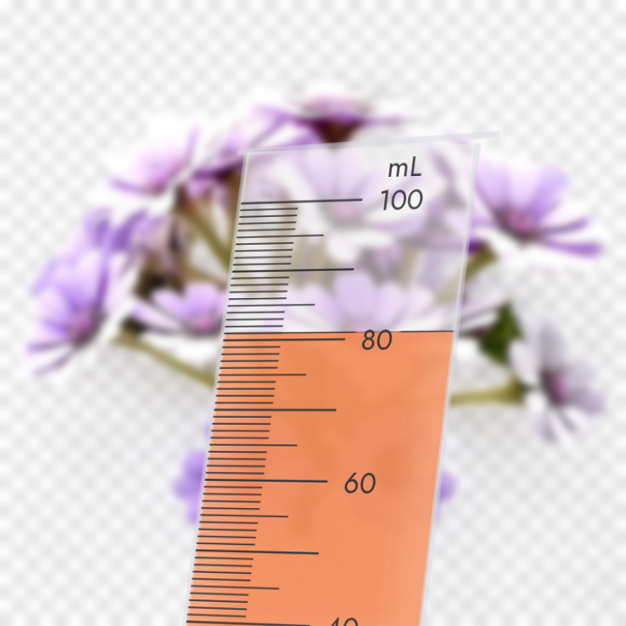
81 (mL)
